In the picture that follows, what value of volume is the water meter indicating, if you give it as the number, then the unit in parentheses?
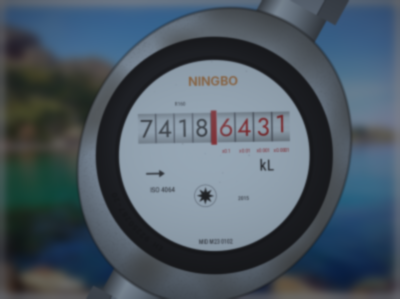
7418.6431 (kL)
